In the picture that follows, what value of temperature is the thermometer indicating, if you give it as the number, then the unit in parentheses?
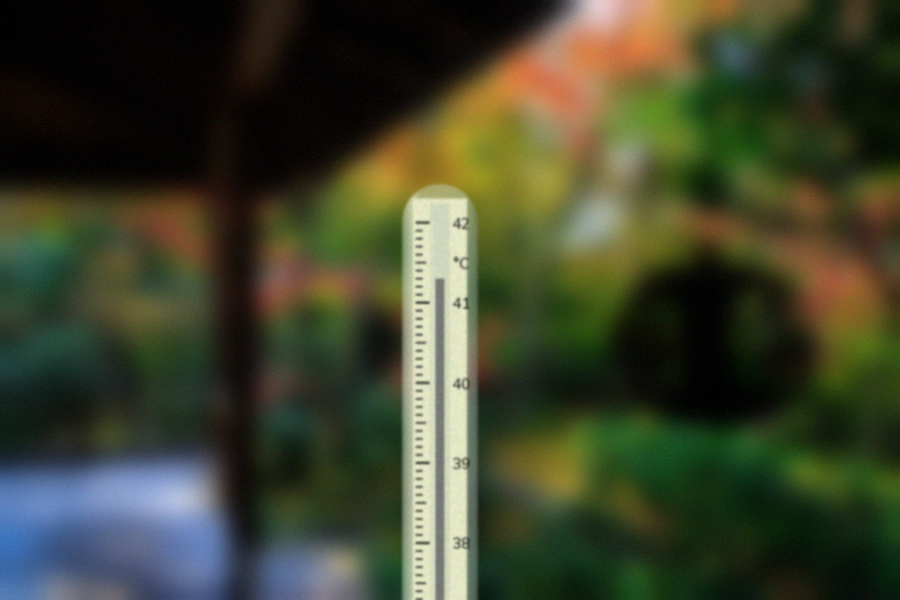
41.3 (°C)
